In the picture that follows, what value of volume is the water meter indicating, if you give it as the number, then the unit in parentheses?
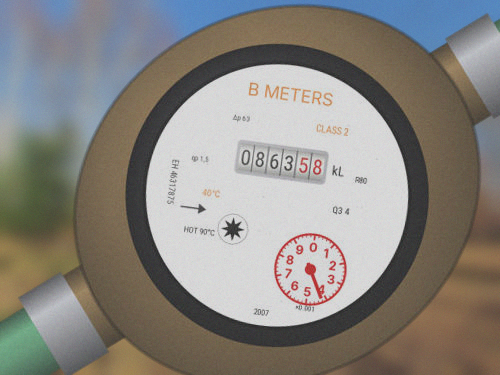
863.584 (kL)
